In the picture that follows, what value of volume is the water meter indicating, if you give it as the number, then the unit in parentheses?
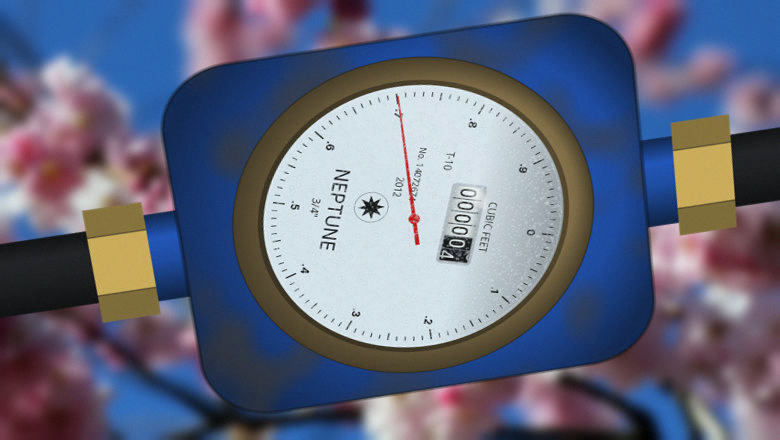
3.70 (ft³)
